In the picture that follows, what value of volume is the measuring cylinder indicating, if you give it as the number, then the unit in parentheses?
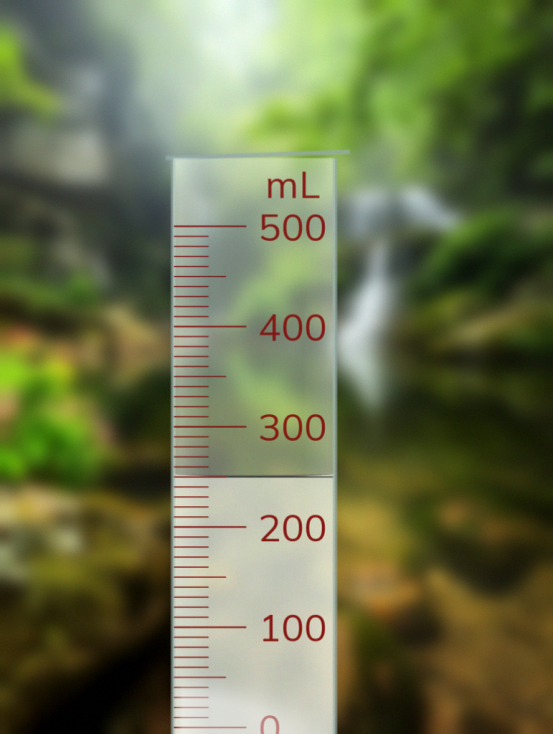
250 (mL)
